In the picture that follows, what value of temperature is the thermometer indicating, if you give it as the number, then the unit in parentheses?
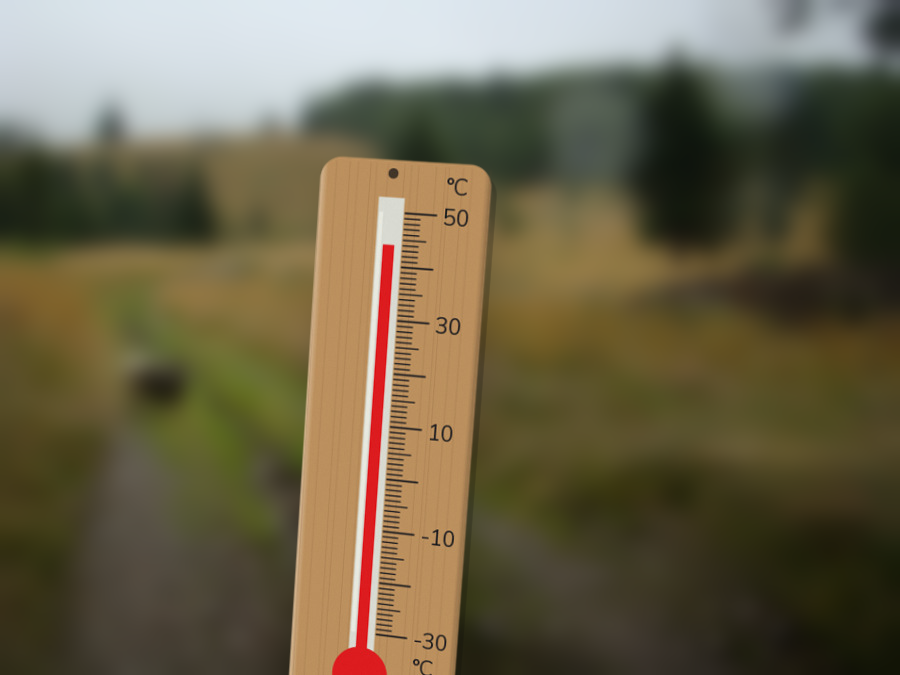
44 (°C)
